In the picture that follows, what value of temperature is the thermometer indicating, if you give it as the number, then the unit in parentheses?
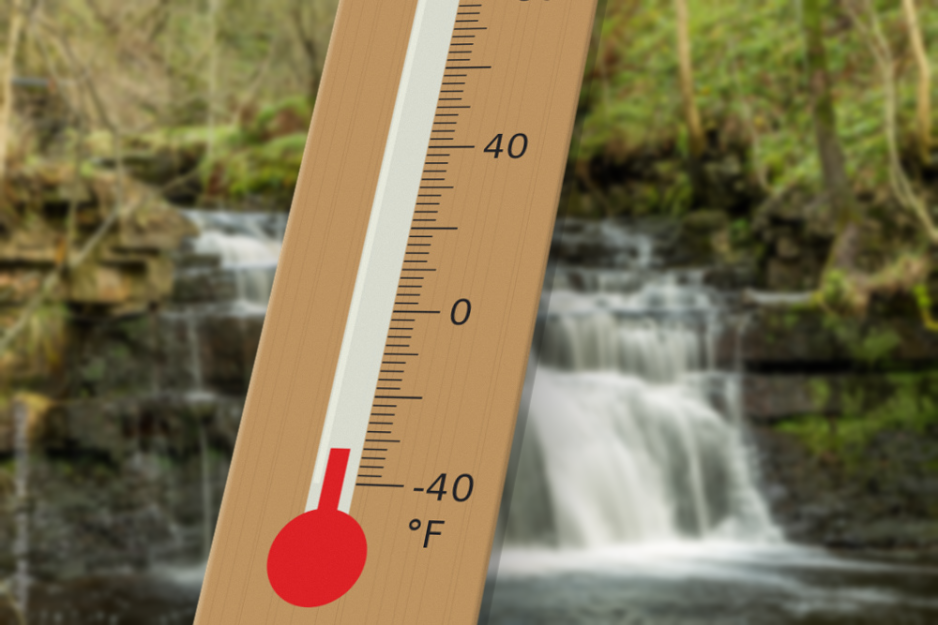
-32 (°F)
